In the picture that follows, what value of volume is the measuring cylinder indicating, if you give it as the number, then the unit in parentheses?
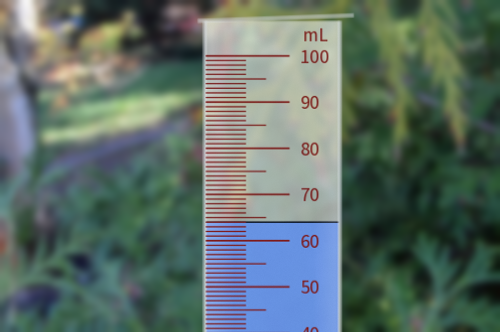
64 (mL)
